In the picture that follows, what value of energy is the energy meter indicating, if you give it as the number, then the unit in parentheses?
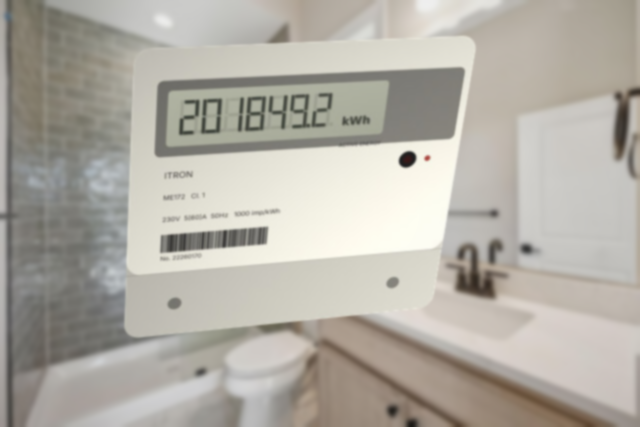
201849.2 (kWh)
